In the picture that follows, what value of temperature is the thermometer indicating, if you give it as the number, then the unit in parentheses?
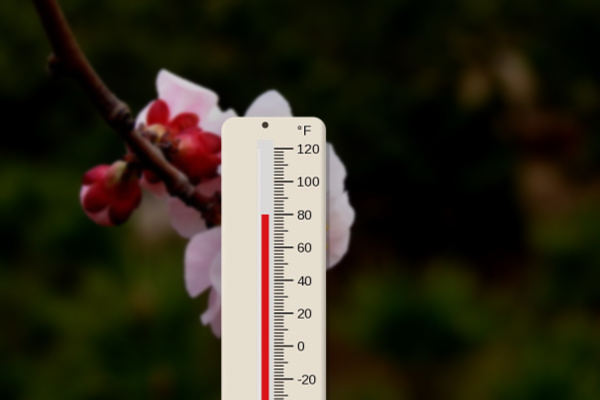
80 (°F)
